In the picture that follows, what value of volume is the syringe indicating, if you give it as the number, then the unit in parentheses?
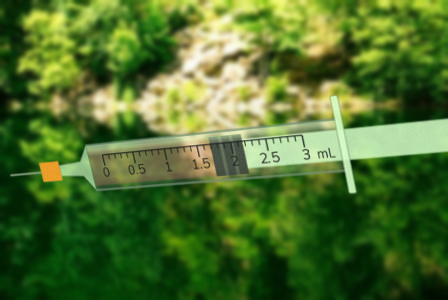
1.7 (mL)
